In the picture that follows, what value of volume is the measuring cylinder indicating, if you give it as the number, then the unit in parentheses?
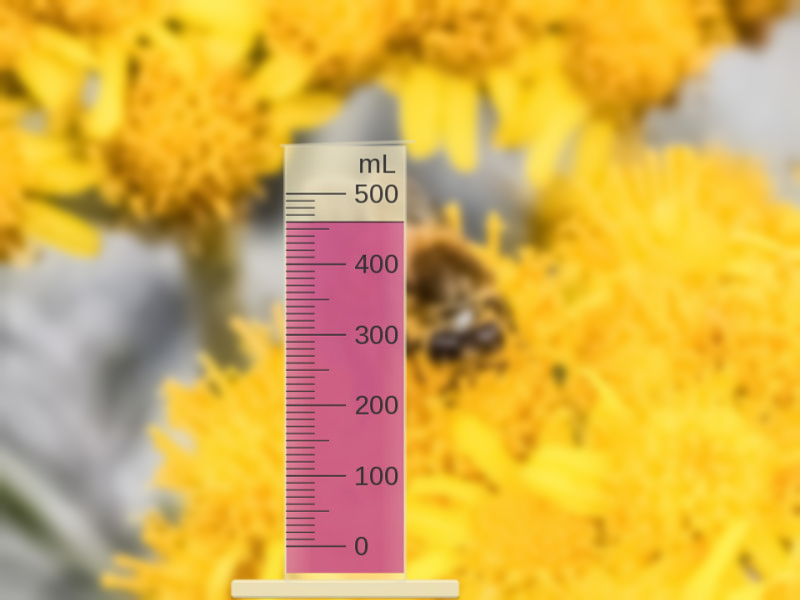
460 (mL)
